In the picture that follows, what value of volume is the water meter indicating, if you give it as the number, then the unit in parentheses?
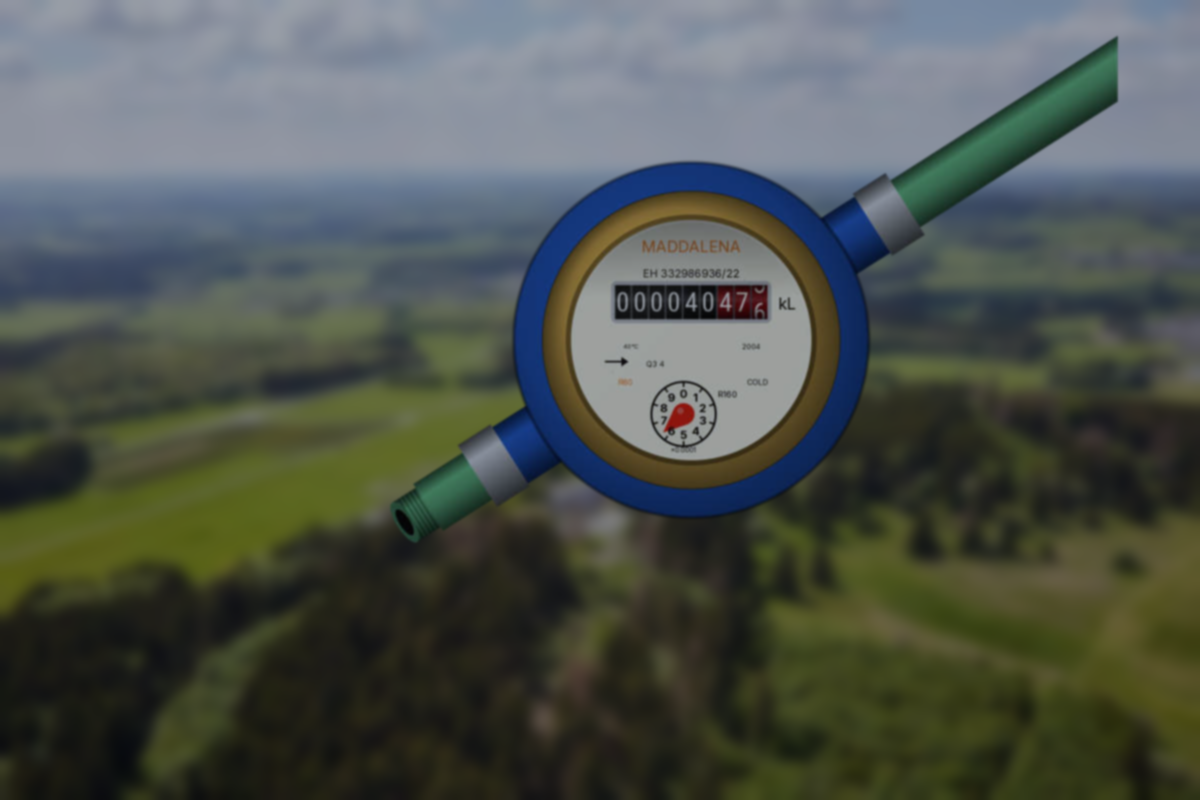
40.4756 (kL)
